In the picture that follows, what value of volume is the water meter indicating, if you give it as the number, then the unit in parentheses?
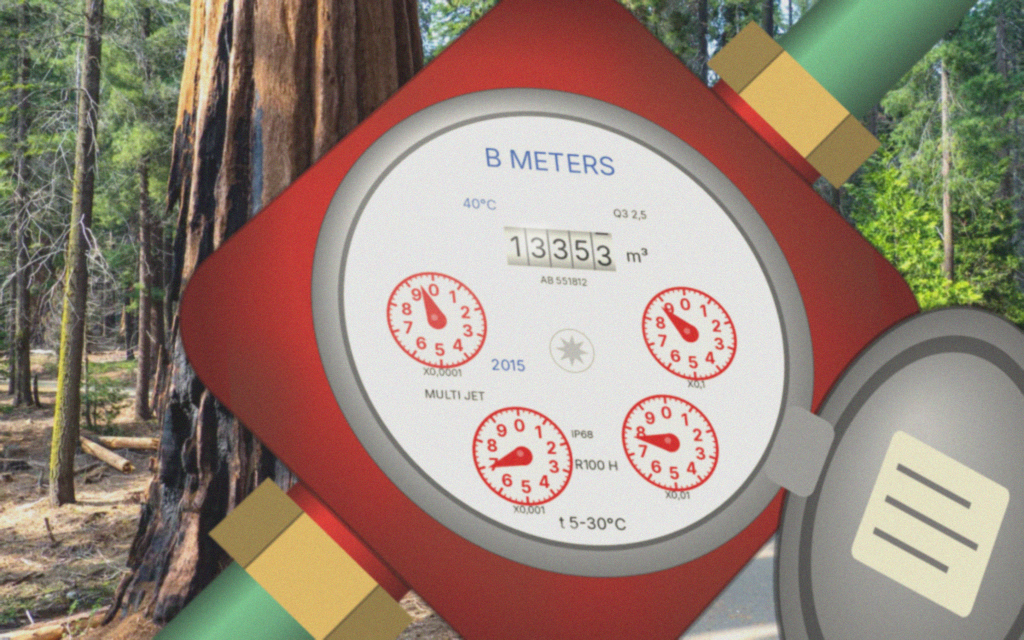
13352.8769 (m³)
